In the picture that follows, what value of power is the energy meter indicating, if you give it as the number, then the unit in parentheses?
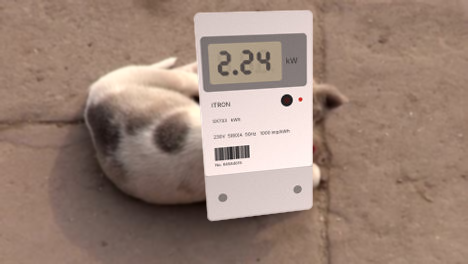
2.24 (kW)
